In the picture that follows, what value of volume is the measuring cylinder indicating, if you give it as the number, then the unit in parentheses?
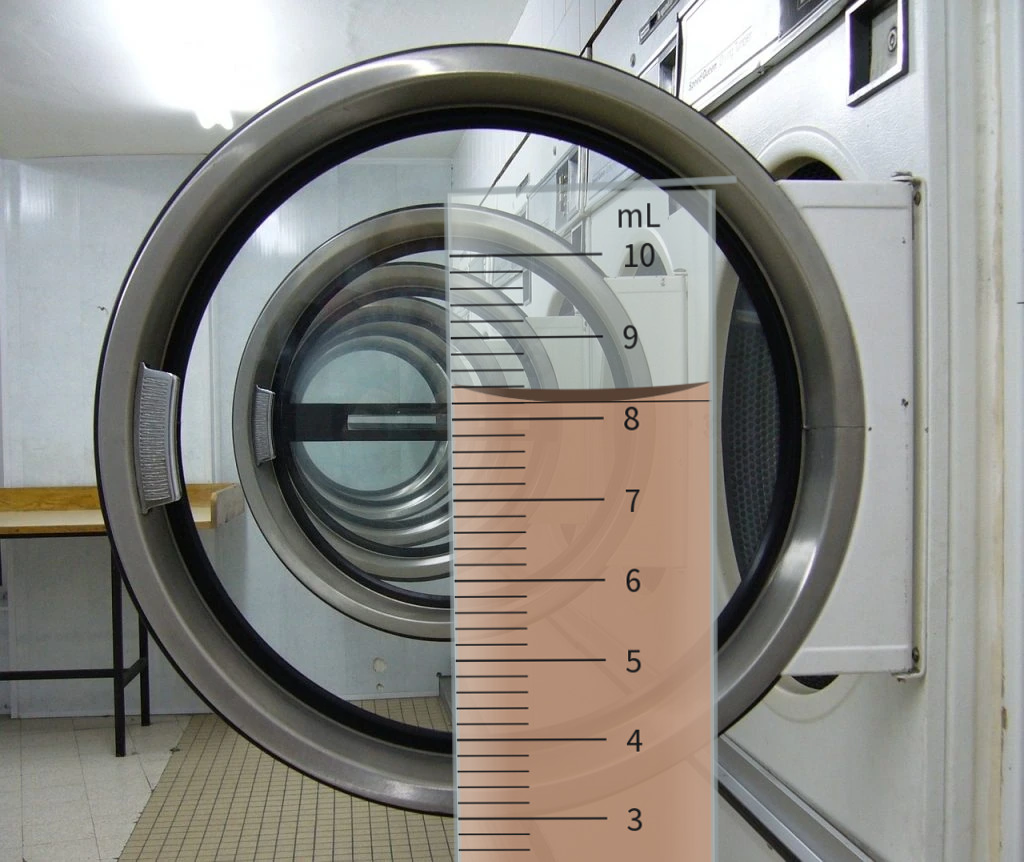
8.2 (mL)
